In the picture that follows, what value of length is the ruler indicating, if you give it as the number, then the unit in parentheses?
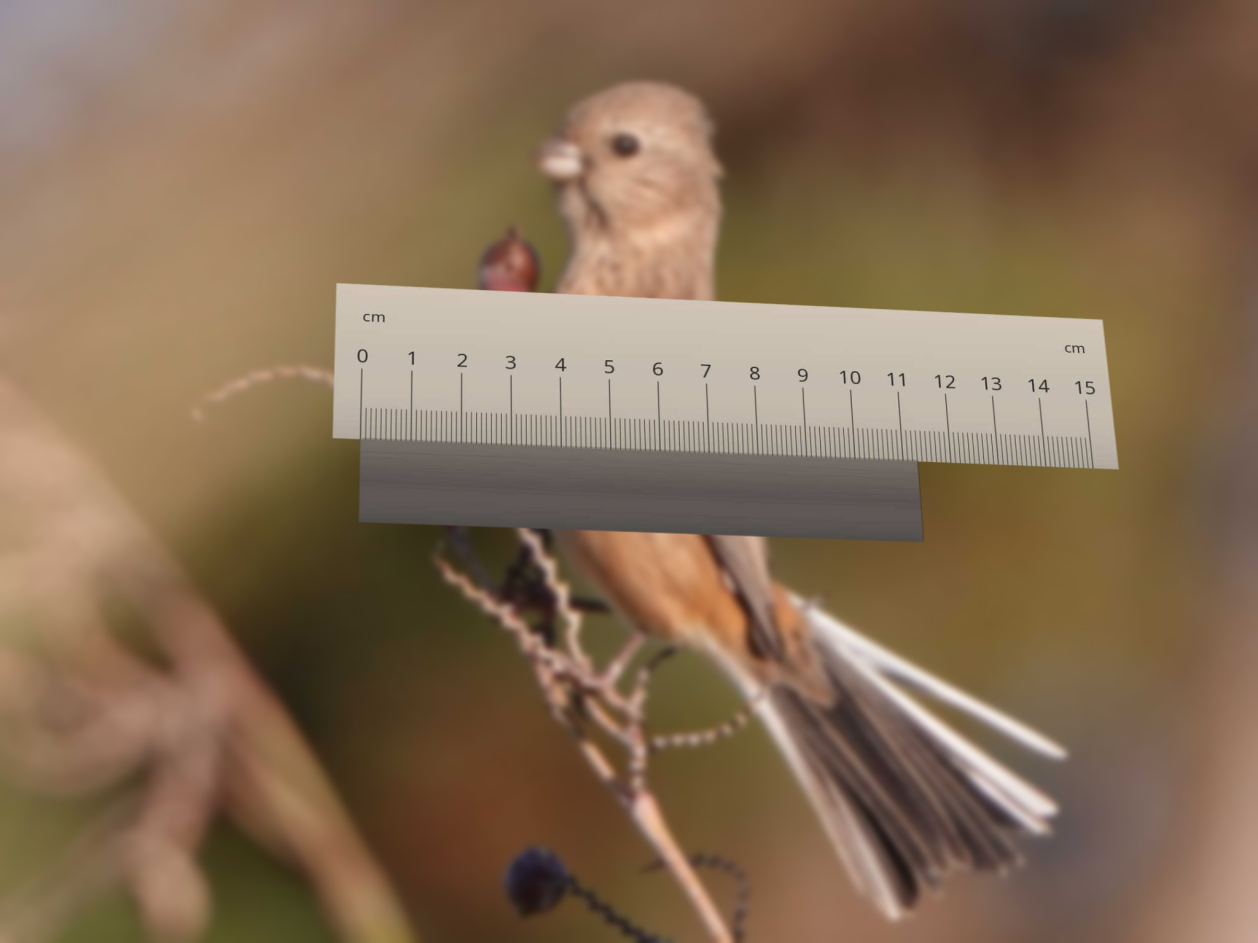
11.3 (cm)
